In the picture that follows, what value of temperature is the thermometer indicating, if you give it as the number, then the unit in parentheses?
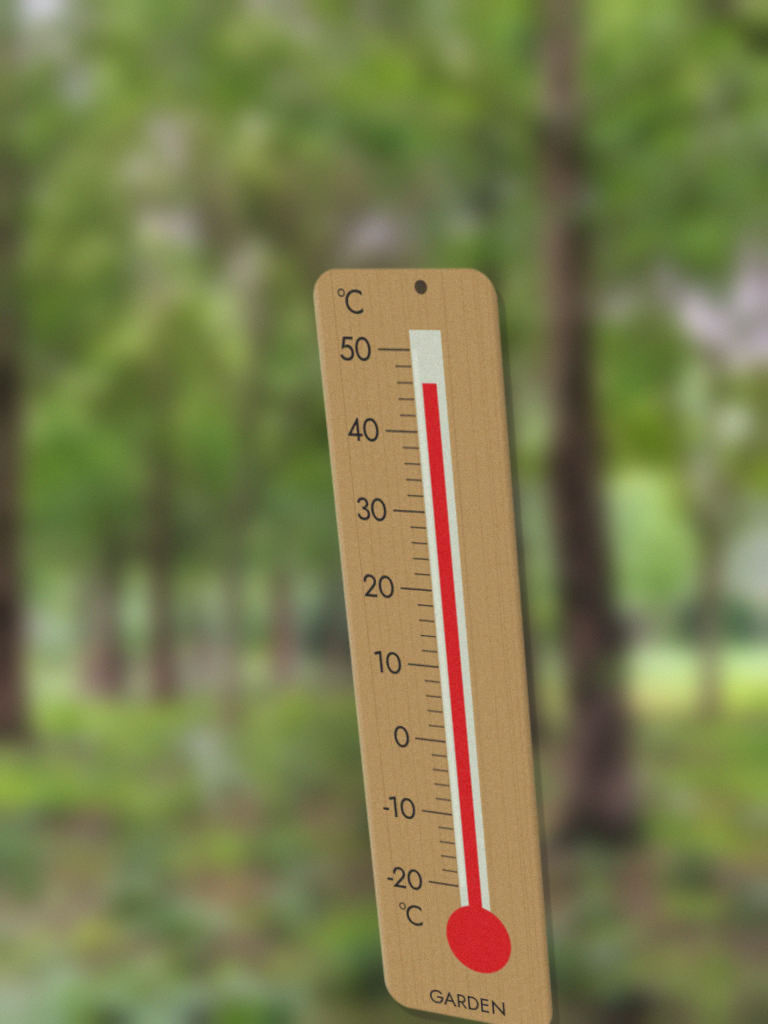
46 (°C)
